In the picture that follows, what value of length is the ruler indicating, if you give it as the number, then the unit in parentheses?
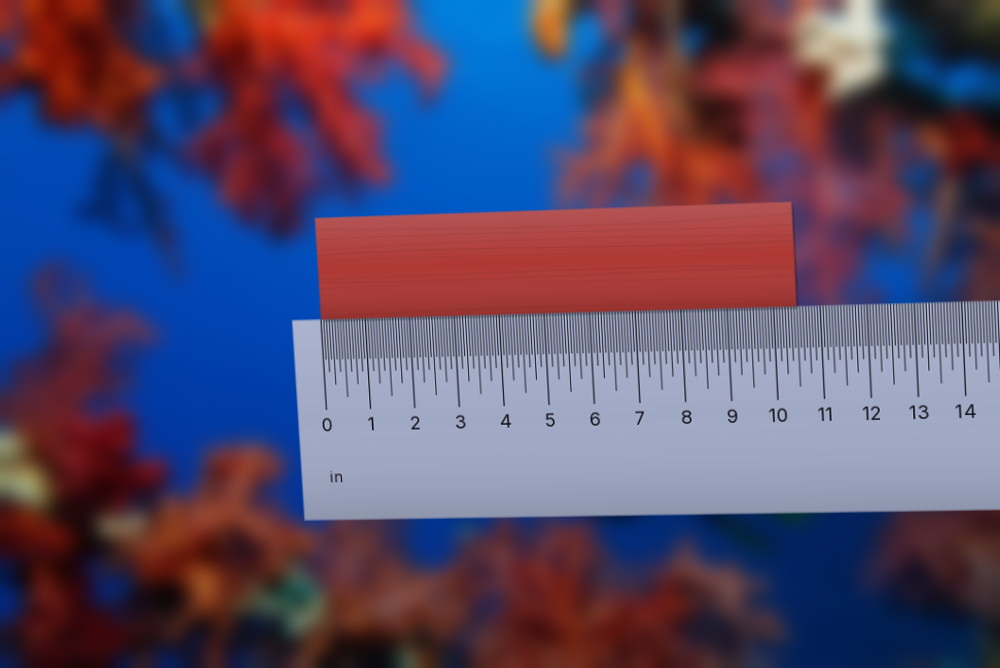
10.5 (in)
